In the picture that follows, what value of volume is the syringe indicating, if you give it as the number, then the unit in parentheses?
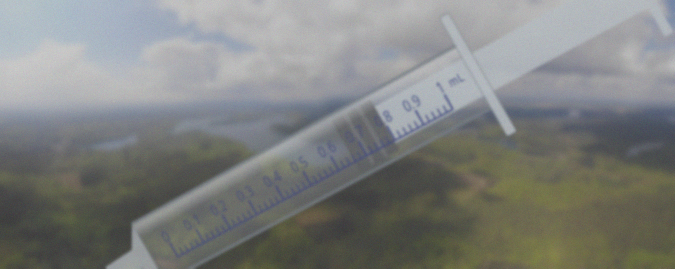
0.66 (mL)
